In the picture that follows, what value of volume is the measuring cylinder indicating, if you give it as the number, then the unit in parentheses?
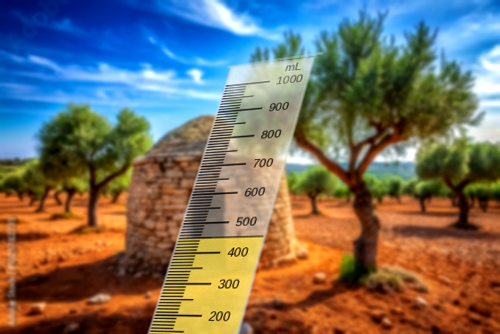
450 (mL)
